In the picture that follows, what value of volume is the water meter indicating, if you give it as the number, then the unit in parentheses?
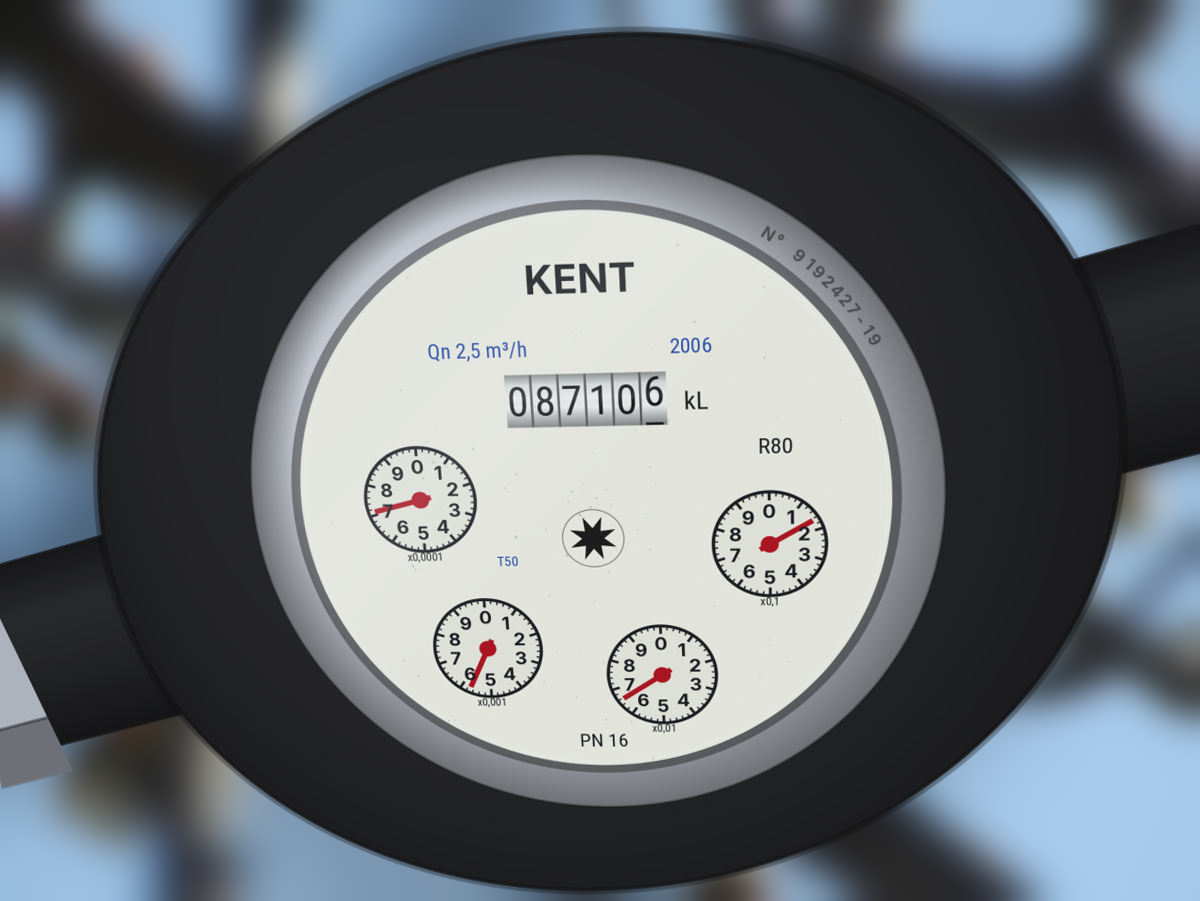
87106.1657 (kL)
